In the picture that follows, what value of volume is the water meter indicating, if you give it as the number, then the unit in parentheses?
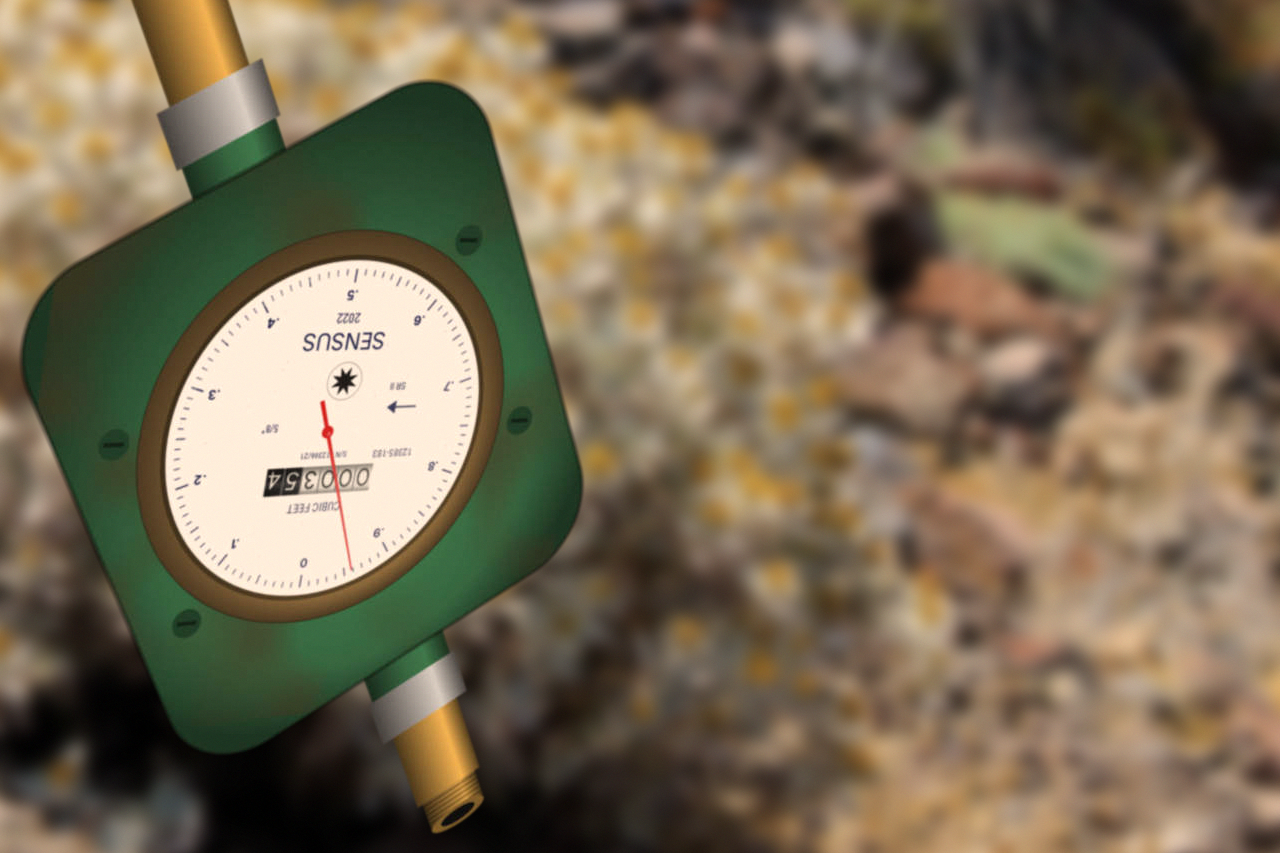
353.94 (ft³)
